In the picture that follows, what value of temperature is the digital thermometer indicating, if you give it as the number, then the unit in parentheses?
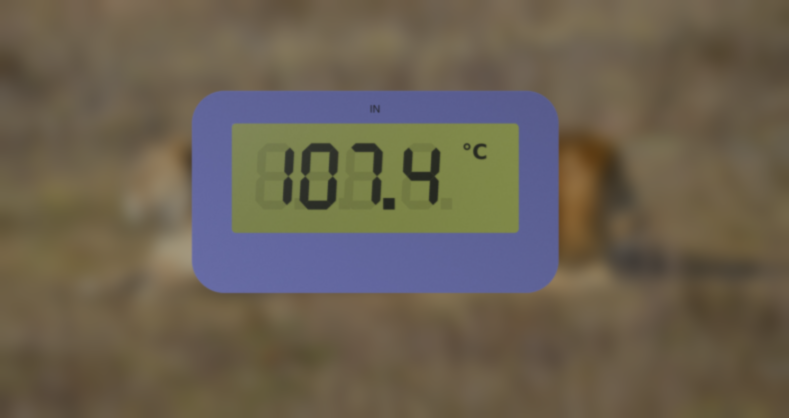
107.4 (°C)
